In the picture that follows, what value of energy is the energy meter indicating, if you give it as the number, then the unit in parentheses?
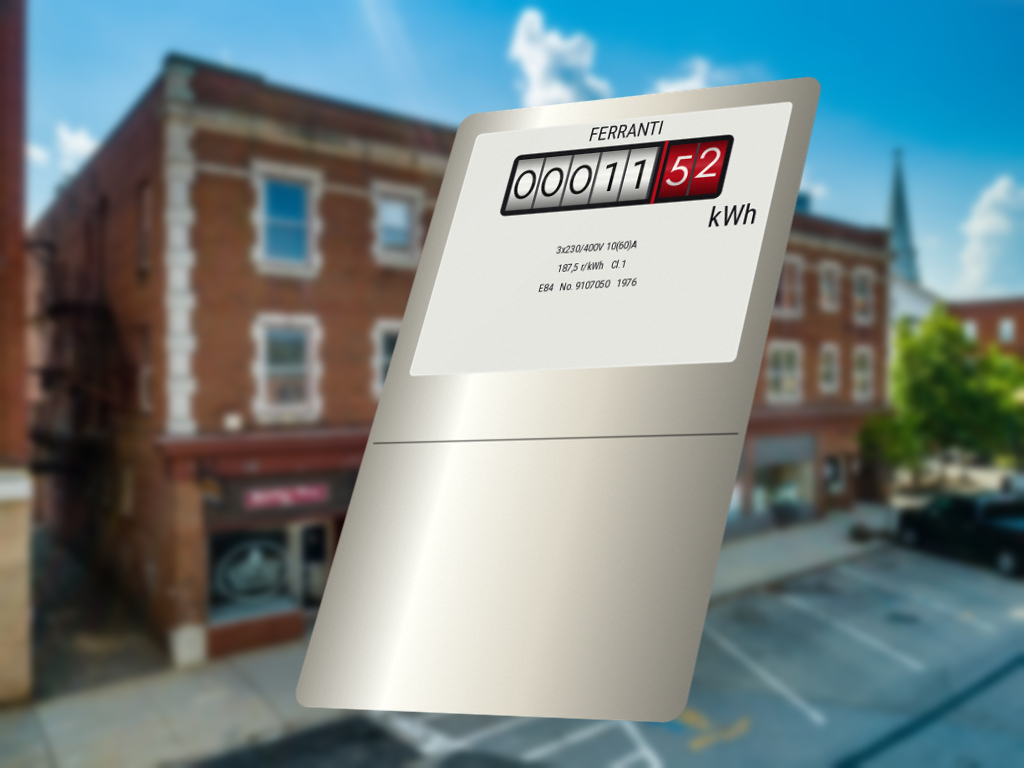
11.52 (kWh)
